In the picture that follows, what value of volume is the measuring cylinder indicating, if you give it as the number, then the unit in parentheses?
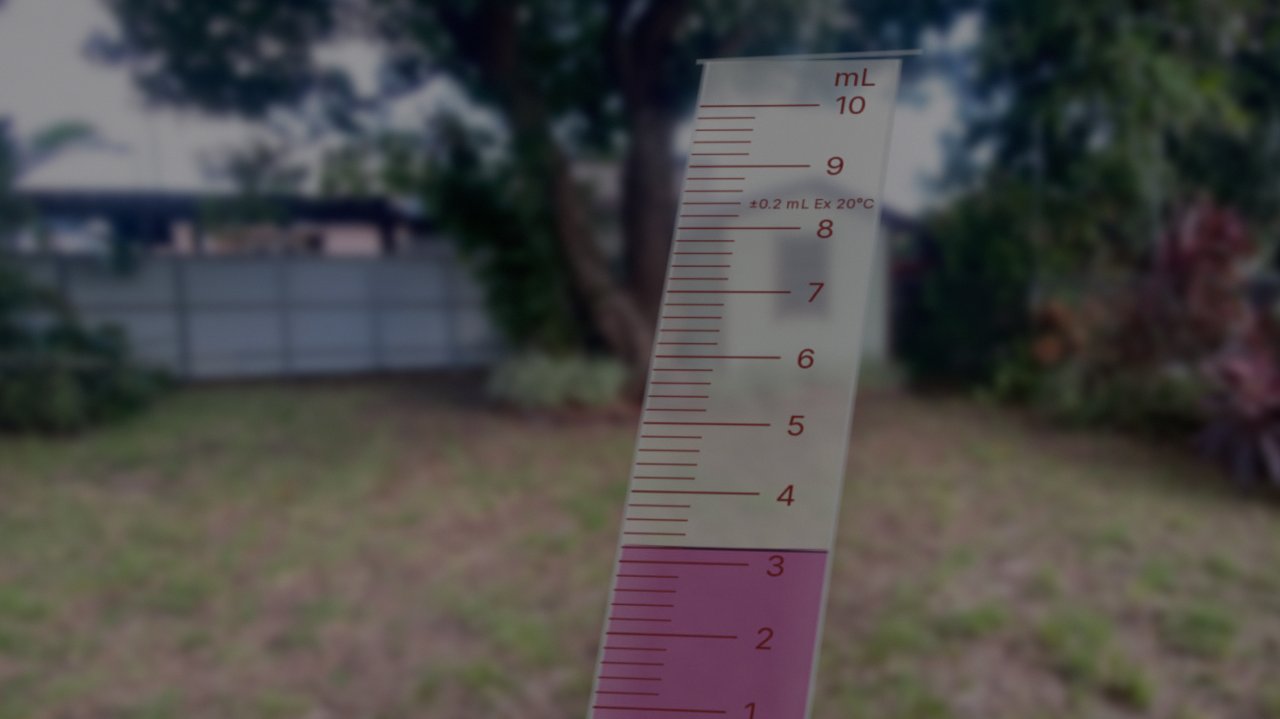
3.2 (mL)
